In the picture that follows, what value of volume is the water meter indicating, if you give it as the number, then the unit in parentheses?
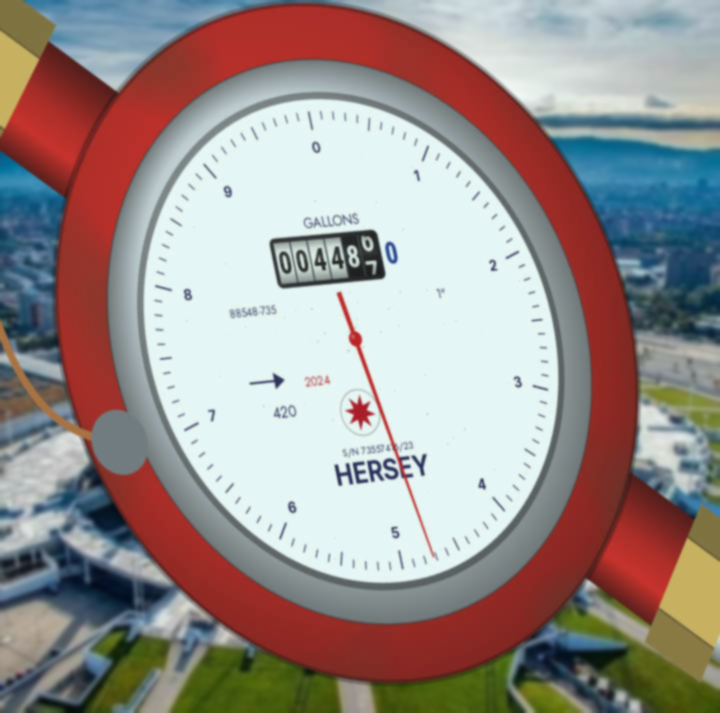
44864.7 (gal)
